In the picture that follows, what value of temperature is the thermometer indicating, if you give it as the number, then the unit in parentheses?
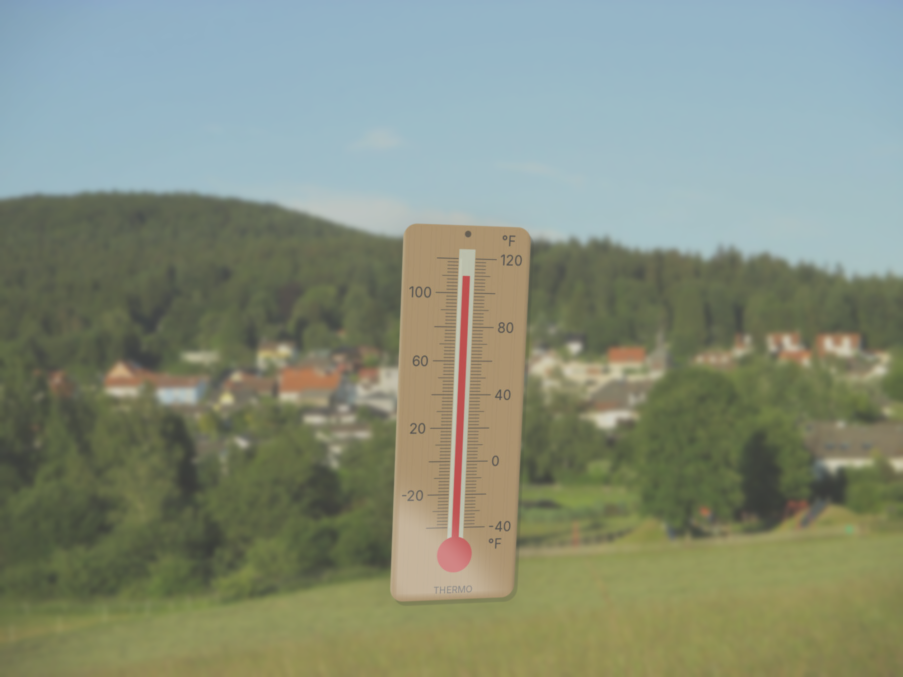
110 (°F)
